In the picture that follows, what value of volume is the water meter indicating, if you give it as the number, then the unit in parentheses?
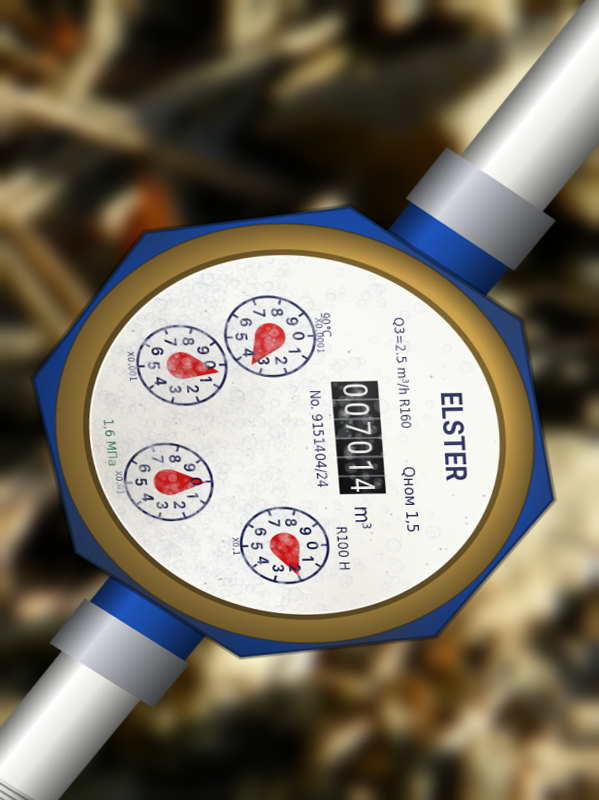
7014.2003 (m³)
